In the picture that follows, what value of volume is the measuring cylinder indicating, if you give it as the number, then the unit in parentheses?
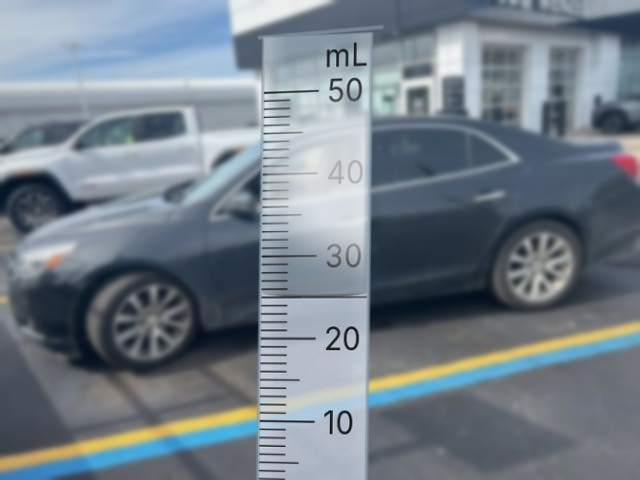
25 (mL)
